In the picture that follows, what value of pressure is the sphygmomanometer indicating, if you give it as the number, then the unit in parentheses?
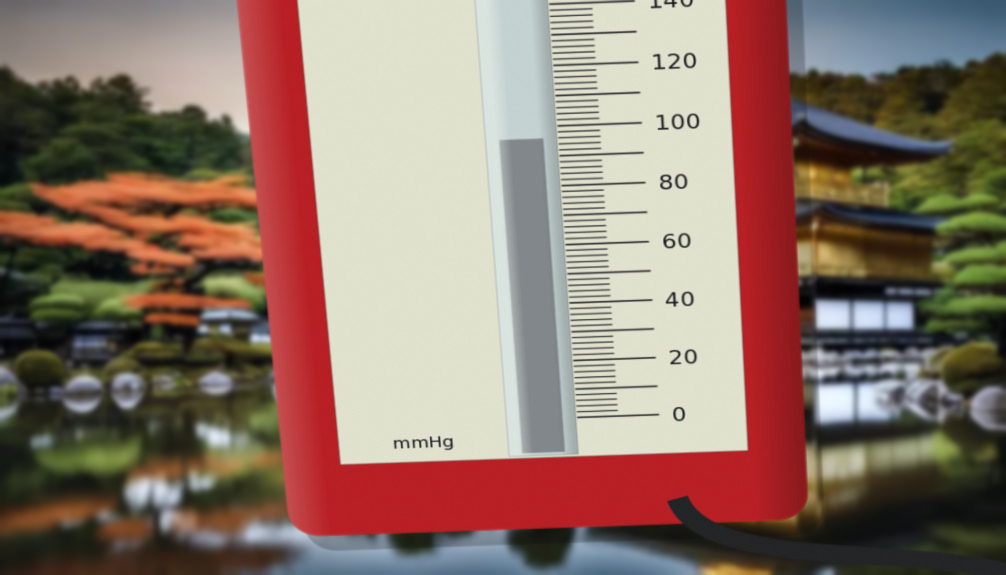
96 (mmHg)
